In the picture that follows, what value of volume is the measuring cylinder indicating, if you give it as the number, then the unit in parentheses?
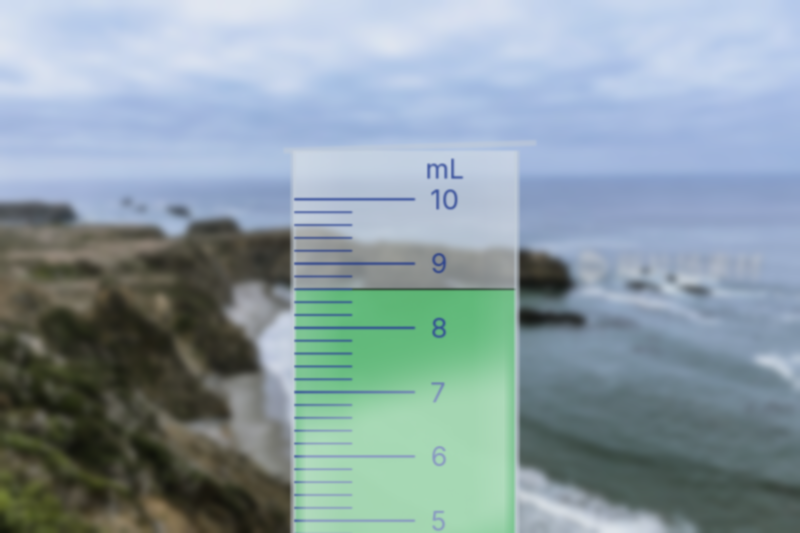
8.6 (mL)
